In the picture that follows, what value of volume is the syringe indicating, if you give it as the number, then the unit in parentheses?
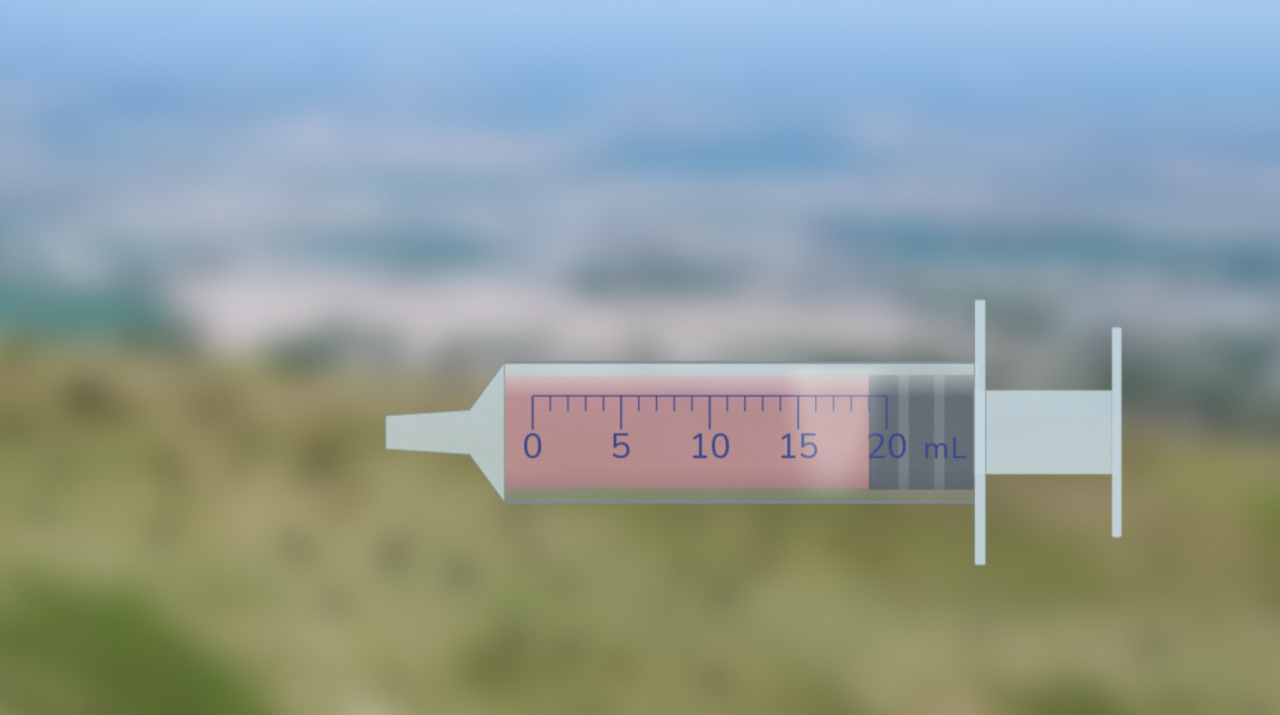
19 (mL)
